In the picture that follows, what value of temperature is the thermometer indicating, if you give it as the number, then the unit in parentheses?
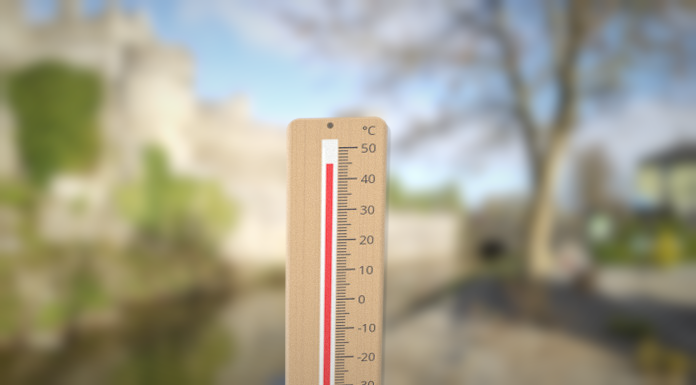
45 (°C)
